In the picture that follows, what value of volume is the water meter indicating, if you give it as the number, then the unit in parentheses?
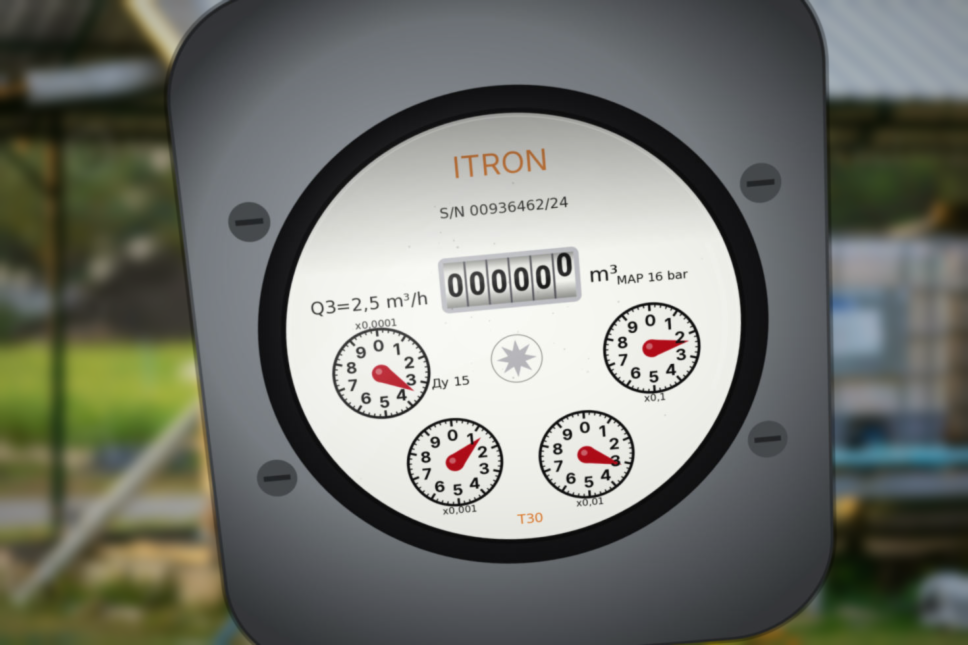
0.2313 (m³)
